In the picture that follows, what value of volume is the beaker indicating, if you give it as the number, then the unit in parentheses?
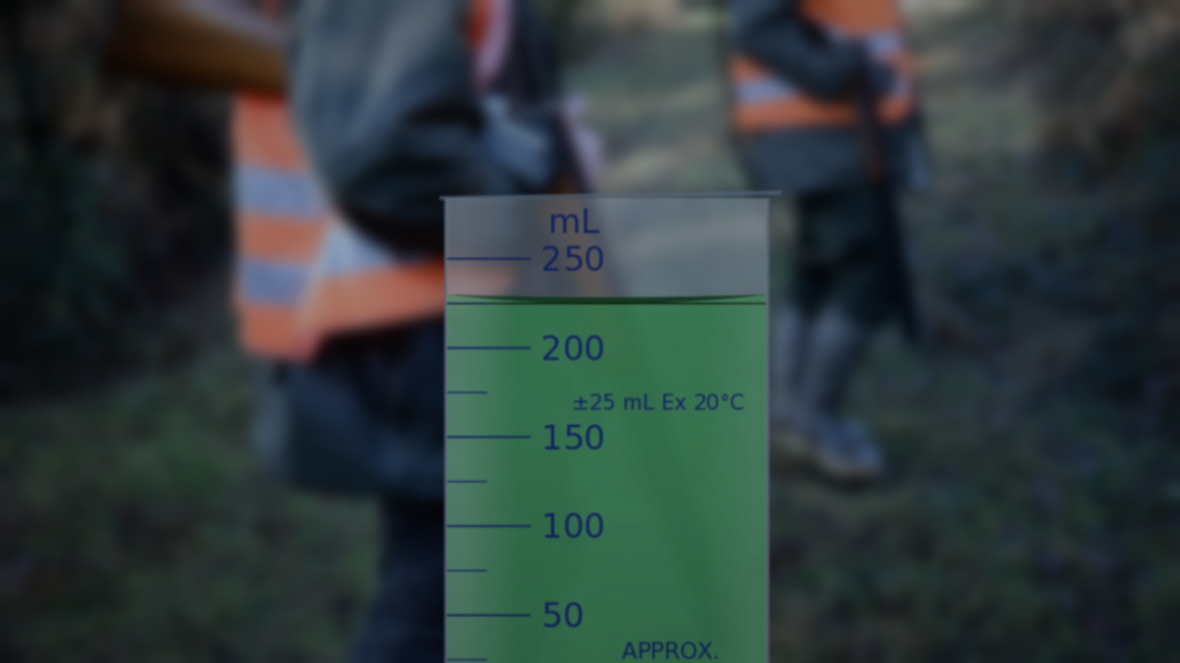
225 (mL)
